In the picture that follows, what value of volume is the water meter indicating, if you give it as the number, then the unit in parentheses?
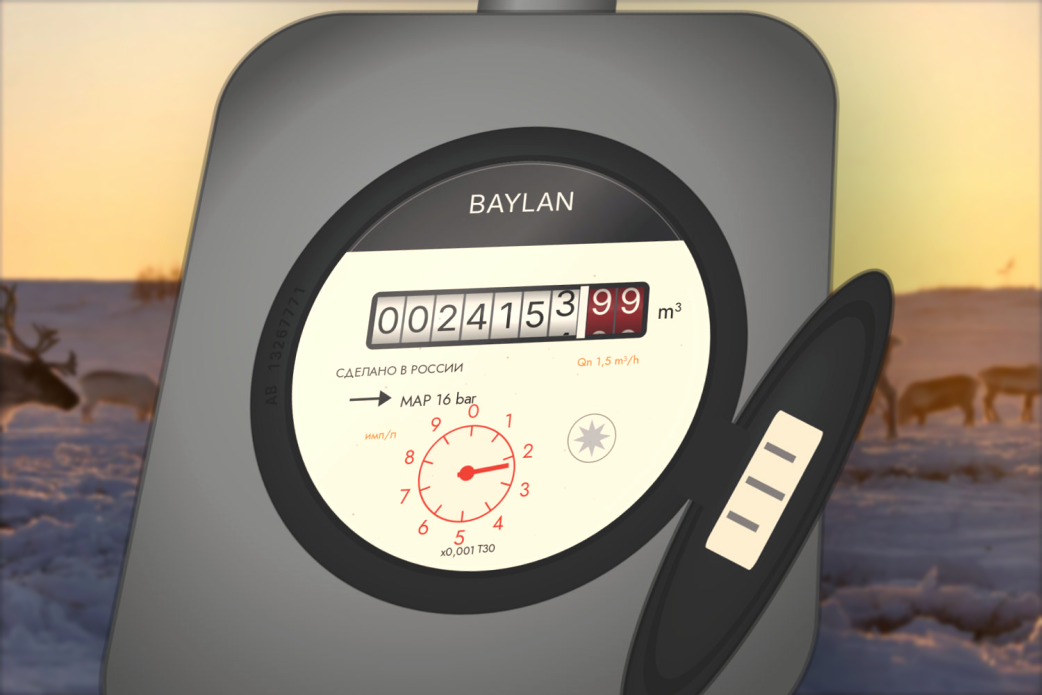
24153.992 (m³)
